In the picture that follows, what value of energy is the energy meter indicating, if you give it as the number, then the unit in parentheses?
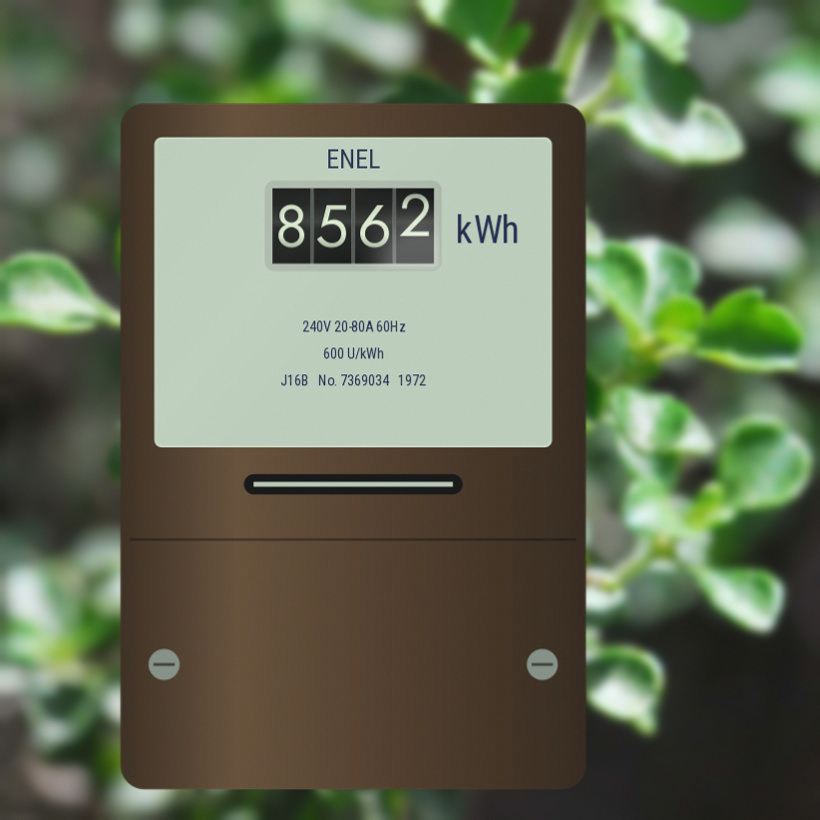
8562 (kWh)
